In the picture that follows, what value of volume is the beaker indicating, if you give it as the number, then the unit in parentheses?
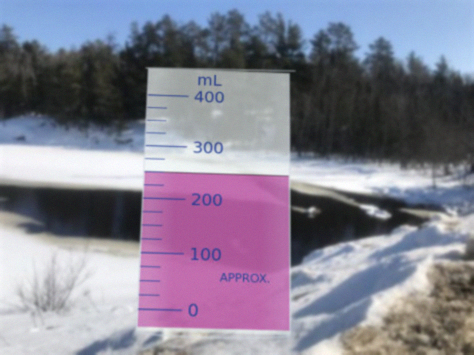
250 (mL)
